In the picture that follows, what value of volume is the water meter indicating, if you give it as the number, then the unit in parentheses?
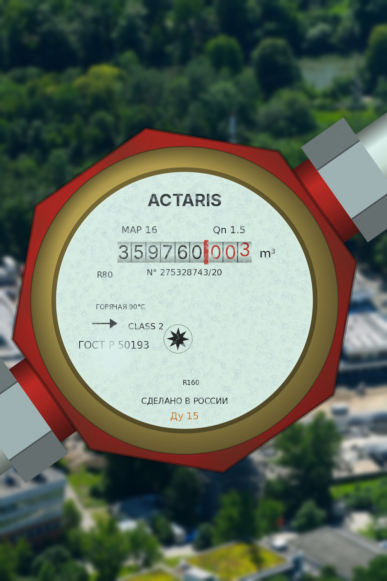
359760.003 (m³)
